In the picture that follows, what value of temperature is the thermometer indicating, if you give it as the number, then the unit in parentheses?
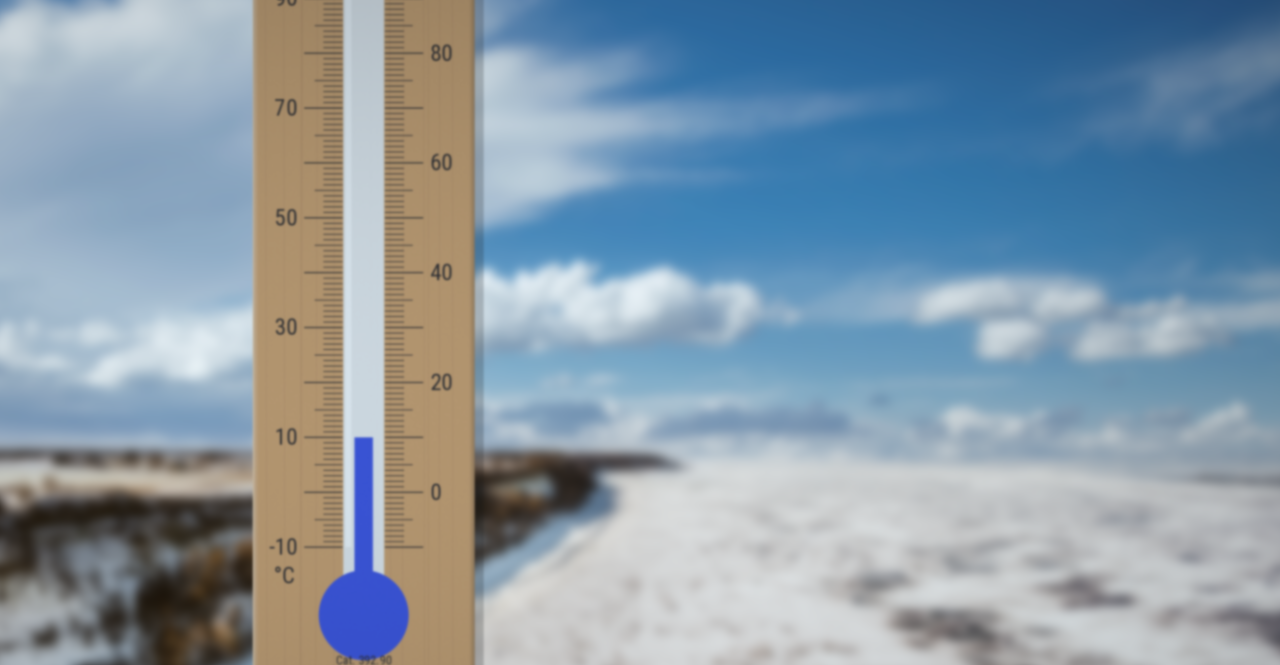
10 (°C)
